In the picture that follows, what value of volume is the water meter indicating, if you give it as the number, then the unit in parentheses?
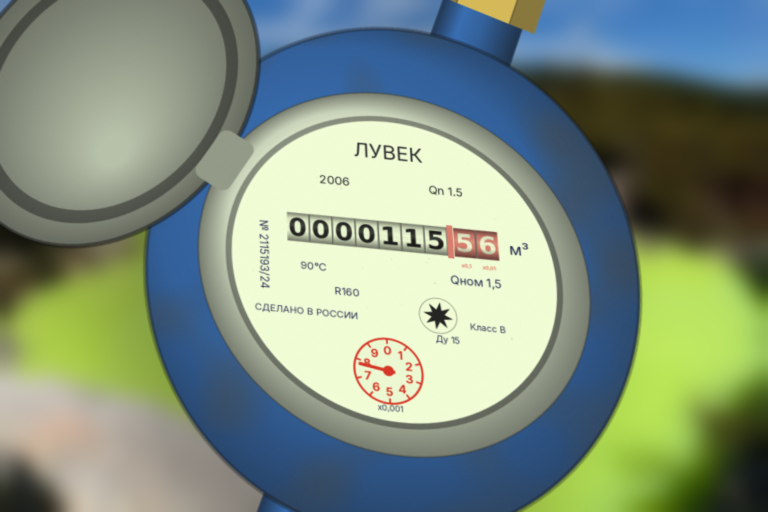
115.567 (m³)
